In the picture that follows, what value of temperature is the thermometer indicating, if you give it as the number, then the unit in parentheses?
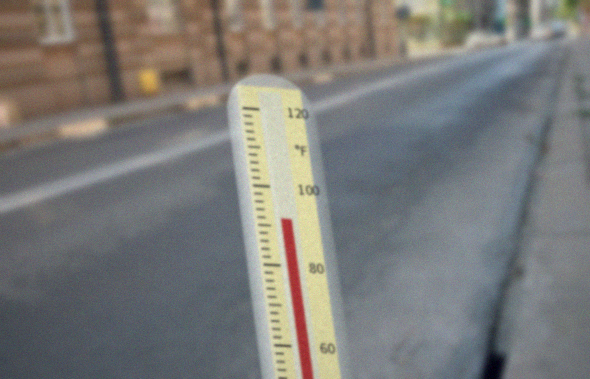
92 (°F)
